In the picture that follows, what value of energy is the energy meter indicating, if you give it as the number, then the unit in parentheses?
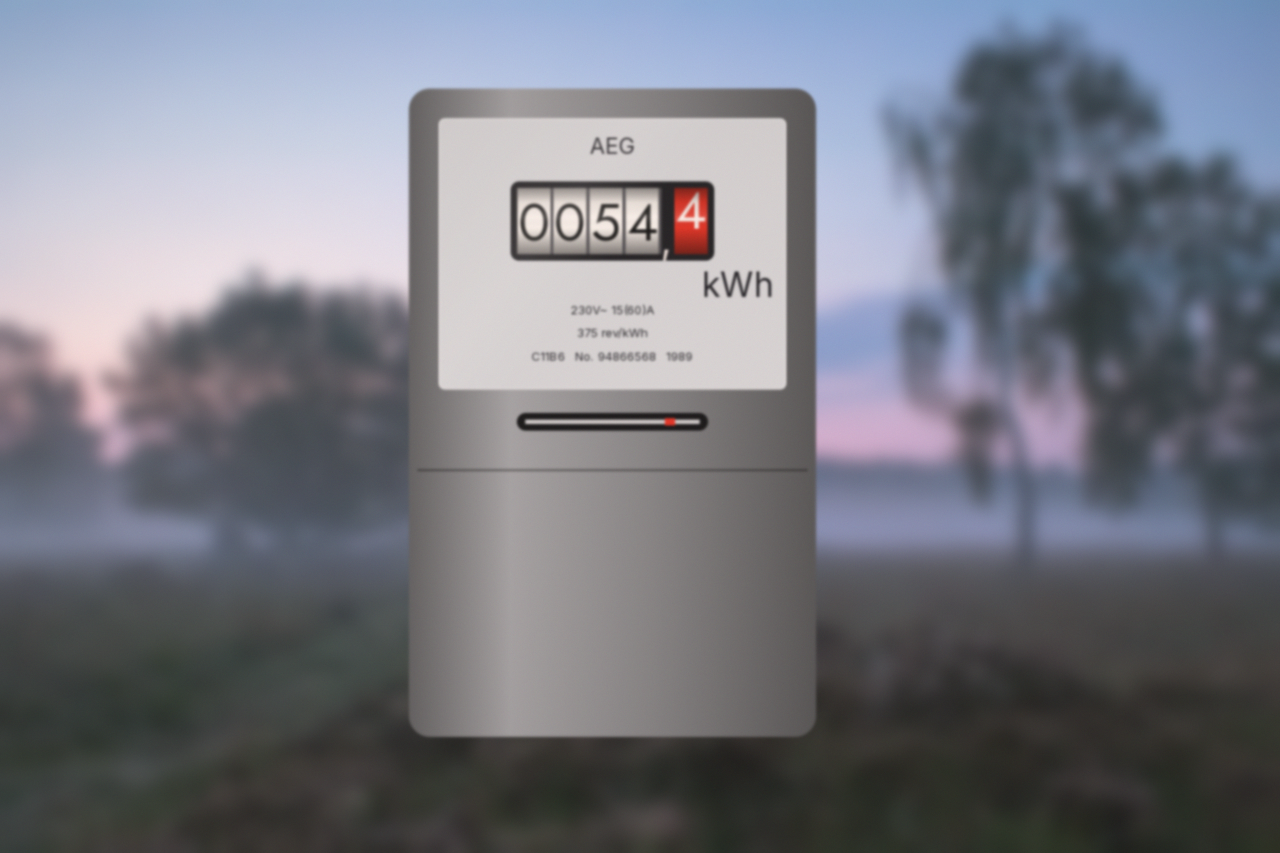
54.4 (kWh)
